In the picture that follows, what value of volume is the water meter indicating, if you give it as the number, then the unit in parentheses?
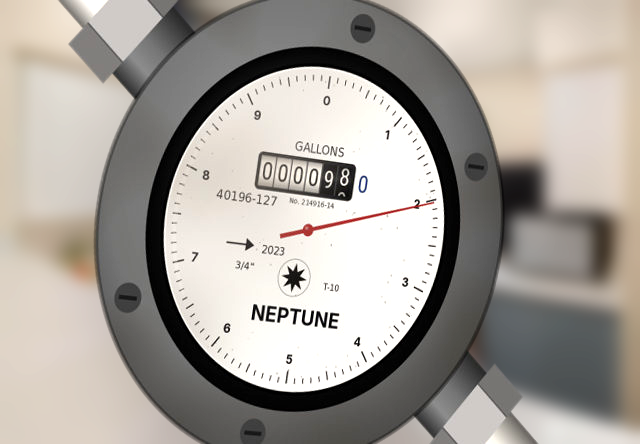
982.0 (gal)
